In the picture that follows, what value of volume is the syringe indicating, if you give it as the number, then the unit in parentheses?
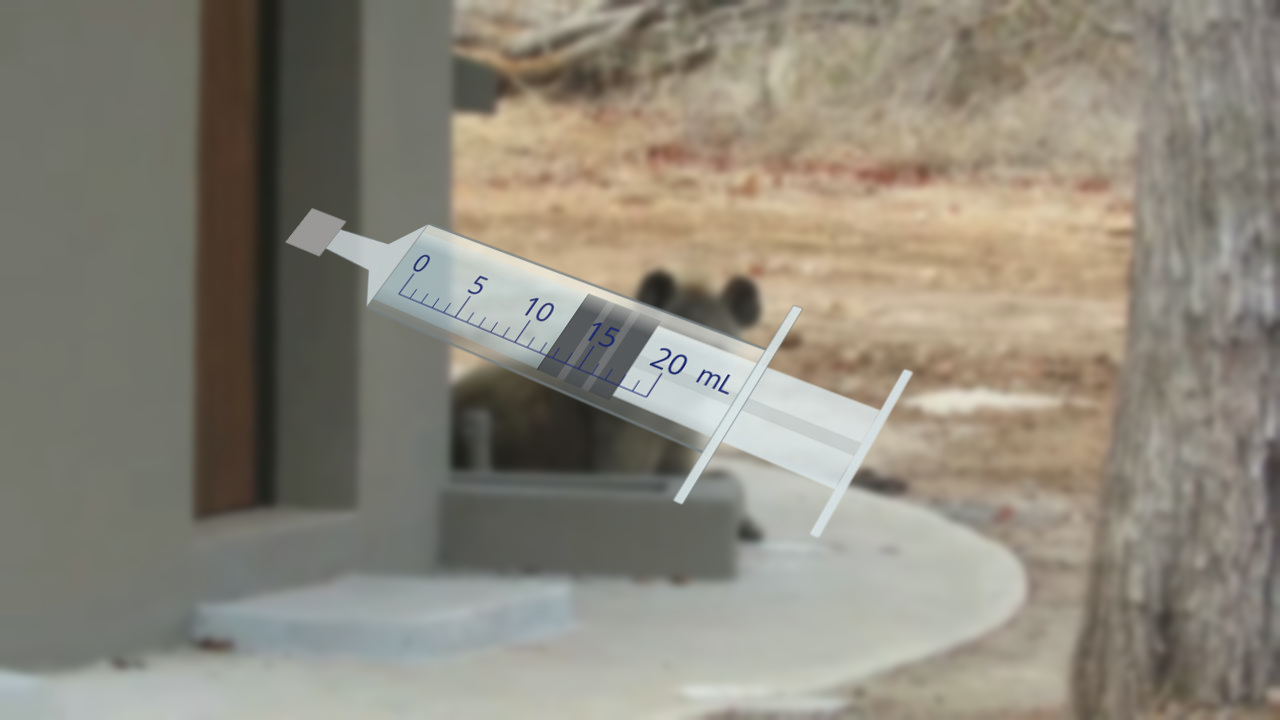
12.5 (mL)
